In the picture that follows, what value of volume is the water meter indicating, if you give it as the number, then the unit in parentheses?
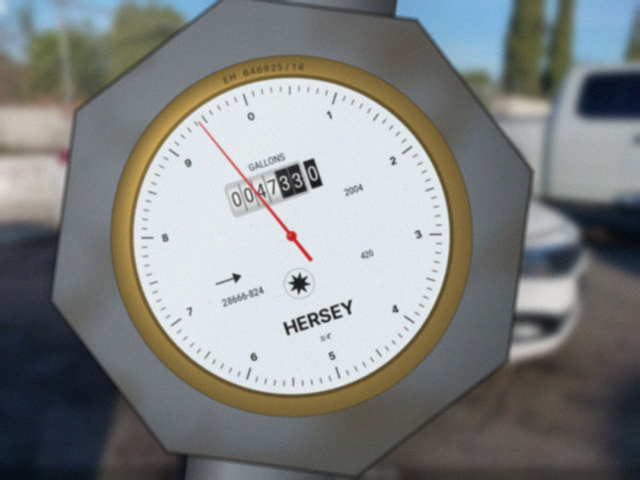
47329.4 (gal)
